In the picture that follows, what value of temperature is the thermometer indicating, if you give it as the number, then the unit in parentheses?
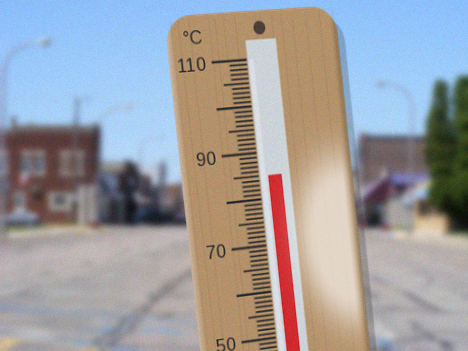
85 (°C)
